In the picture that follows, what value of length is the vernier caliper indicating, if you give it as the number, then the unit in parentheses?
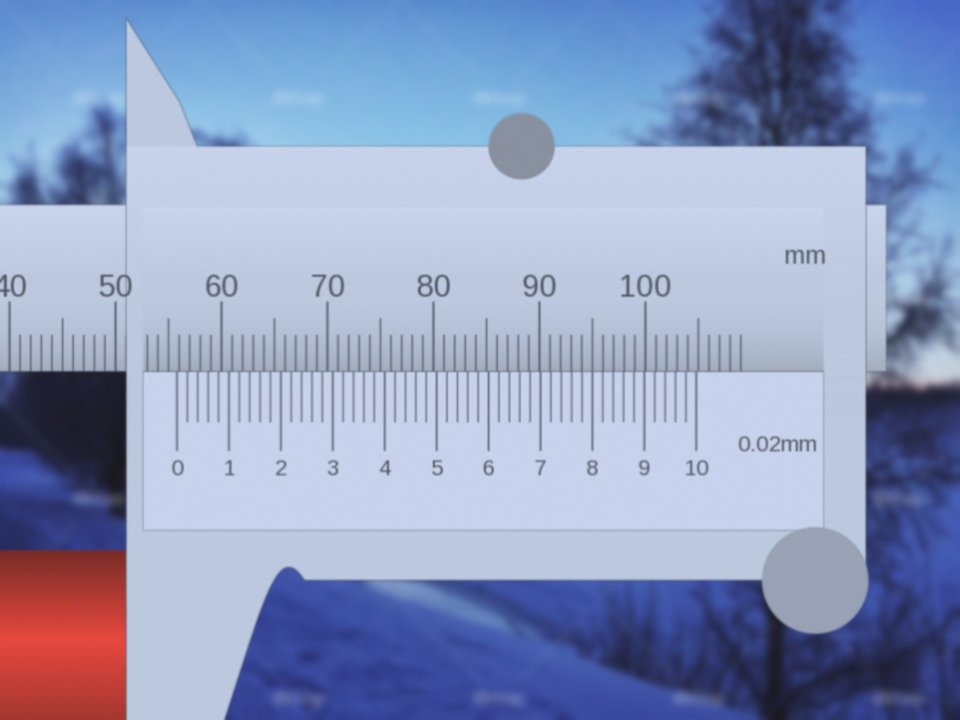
55.8 (mm)
